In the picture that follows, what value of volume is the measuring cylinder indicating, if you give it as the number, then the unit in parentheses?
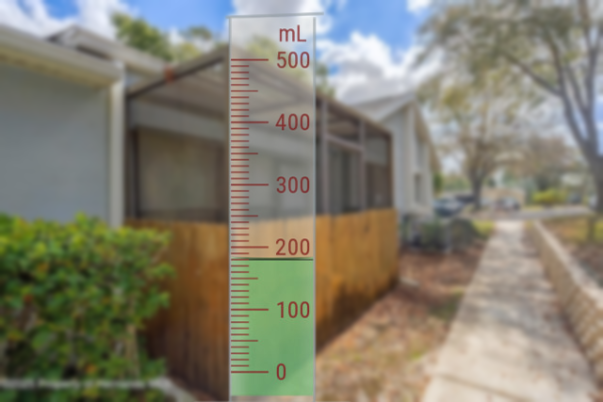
180 (mL)
